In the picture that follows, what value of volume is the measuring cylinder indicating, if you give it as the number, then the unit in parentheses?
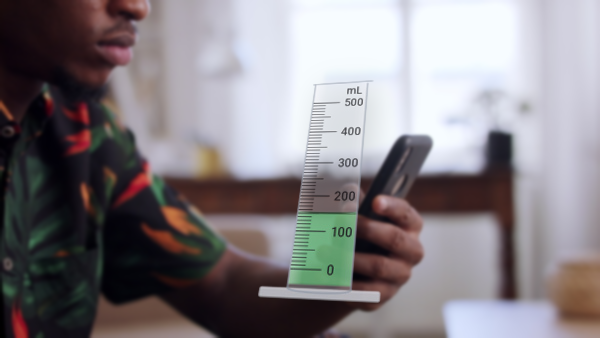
150 (mL)
